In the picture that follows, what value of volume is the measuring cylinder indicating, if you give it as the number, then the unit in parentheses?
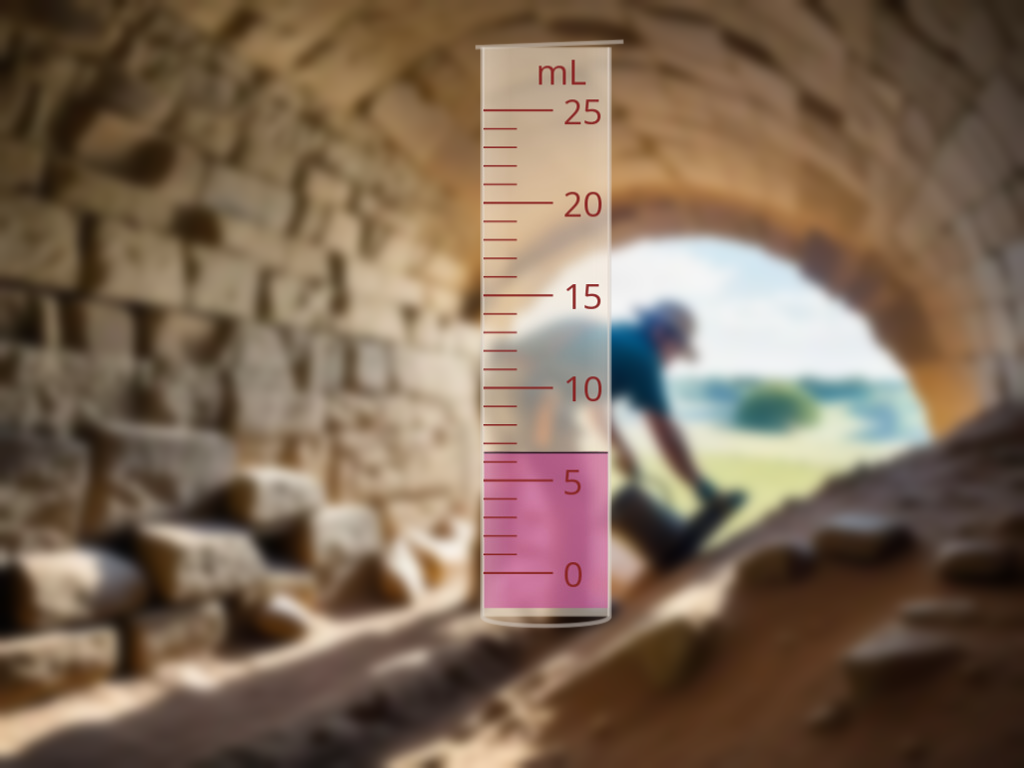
6.5 (mL)
